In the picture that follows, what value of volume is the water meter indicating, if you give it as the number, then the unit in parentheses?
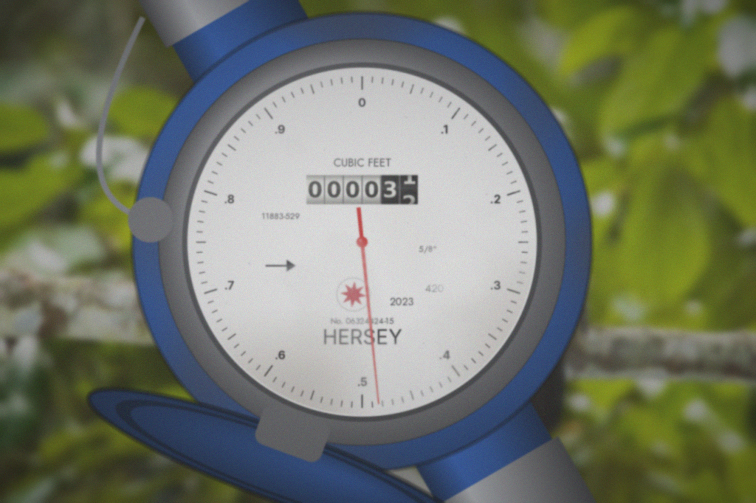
31.48 (ft³)
